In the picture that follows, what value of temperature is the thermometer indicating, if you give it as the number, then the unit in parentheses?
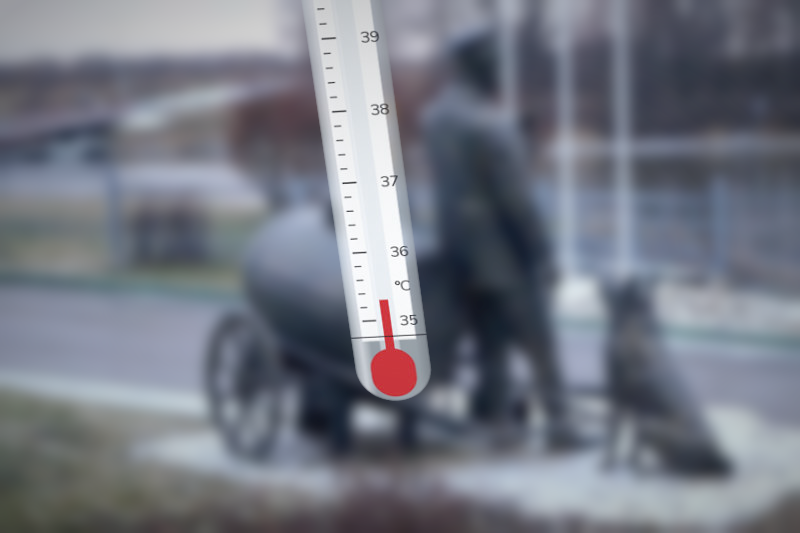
35.3 (°C)
